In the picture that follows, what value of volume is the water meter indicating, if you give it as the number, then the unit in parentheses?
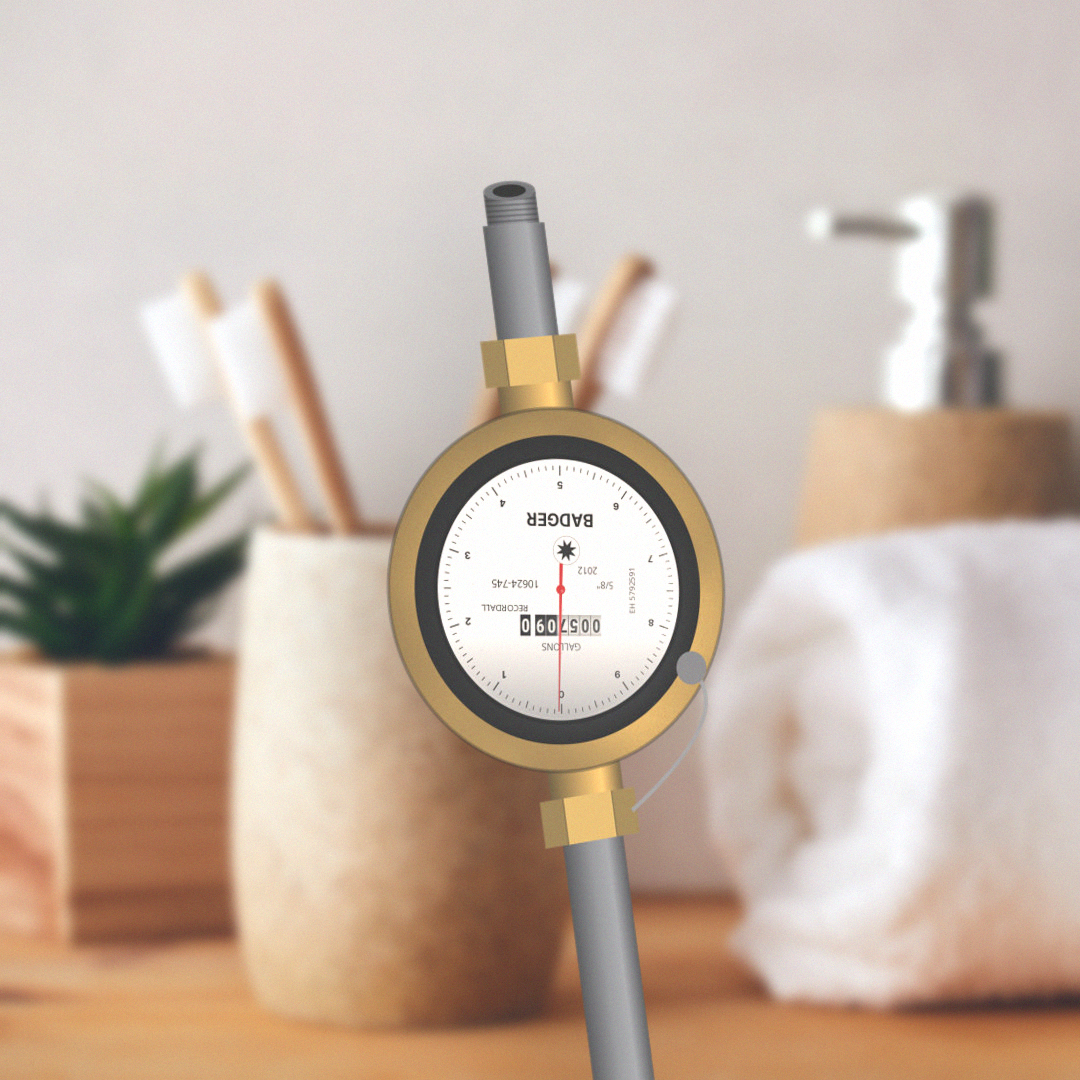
57090.0 (gal)
